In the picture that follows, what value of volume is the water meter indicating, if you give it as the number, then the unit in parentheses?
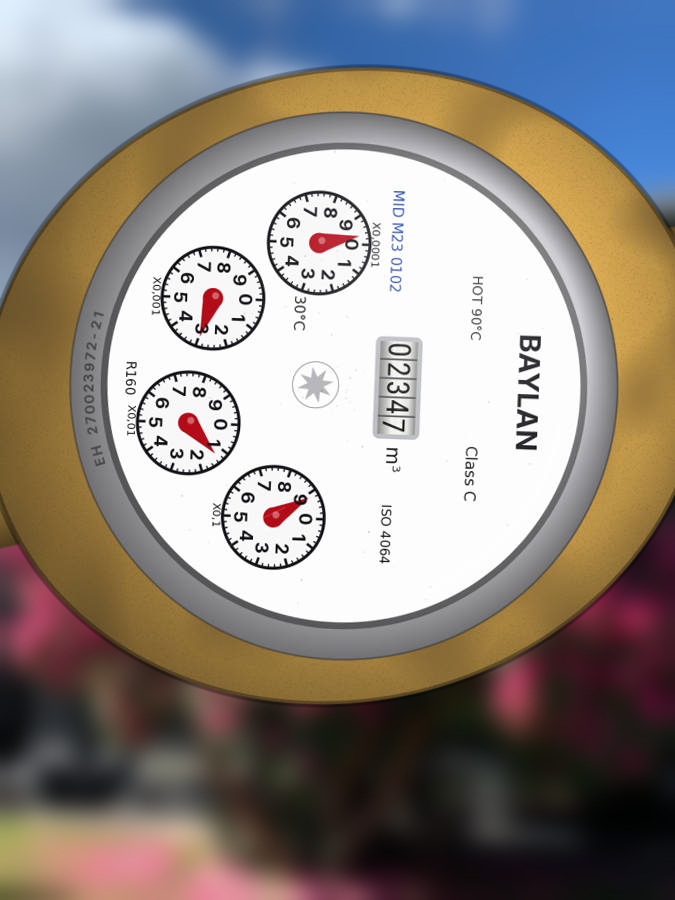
2346.9129 (m³)
